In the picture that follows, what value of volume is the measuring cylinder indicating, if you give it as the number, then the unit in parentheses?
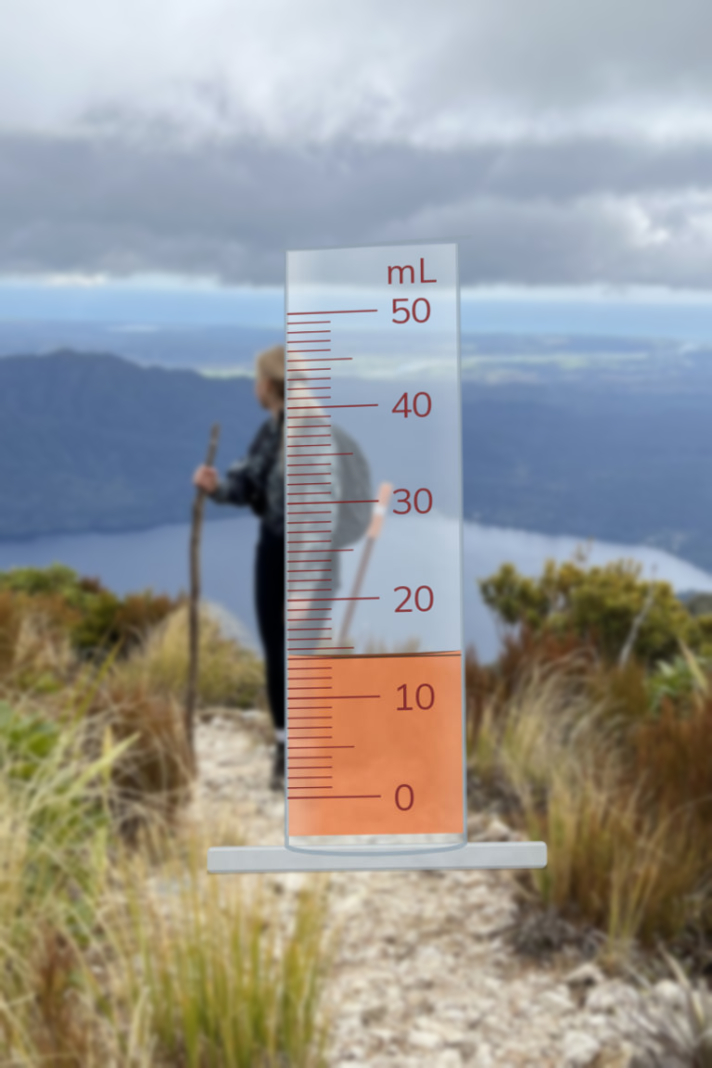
14 (mL)
